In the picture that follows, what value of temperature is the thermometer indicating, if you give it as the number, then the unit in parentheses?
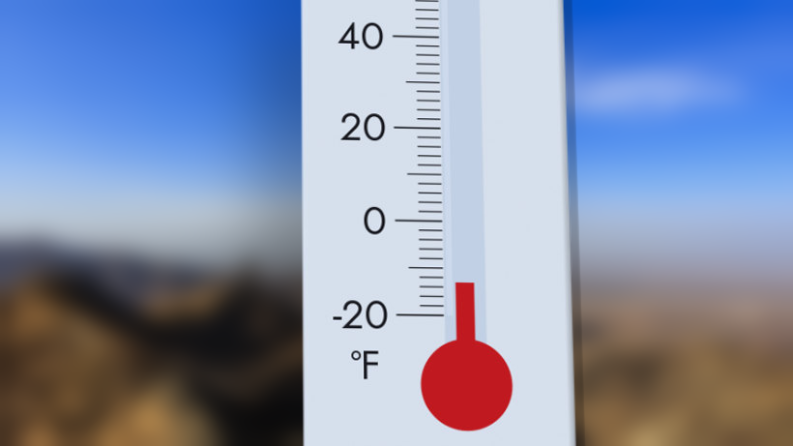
-13 (°F)
